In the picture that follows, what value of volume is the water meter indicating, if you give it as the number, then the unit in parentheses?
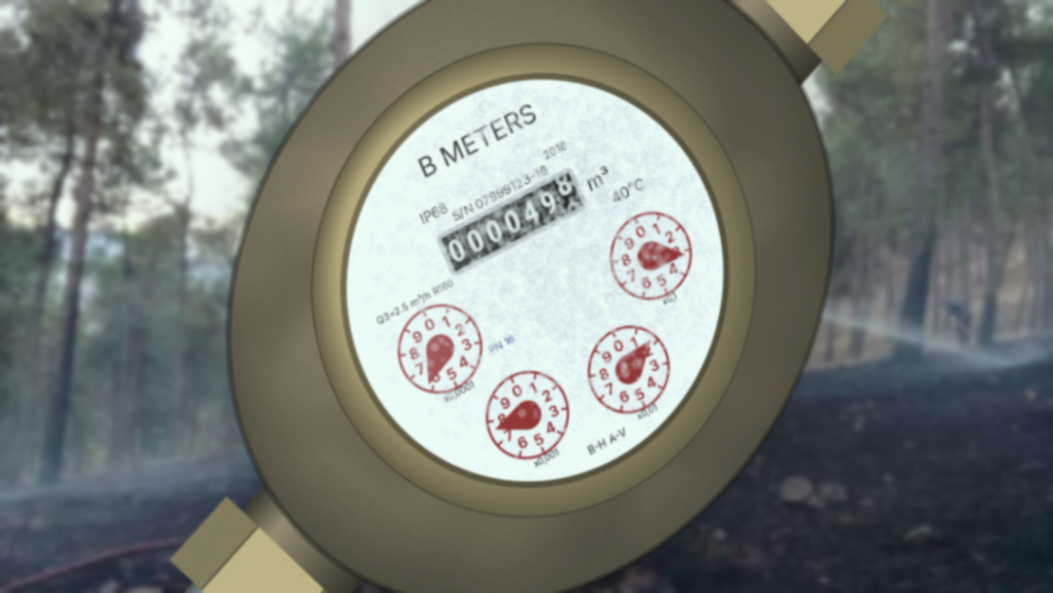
498.3176 (m³)
